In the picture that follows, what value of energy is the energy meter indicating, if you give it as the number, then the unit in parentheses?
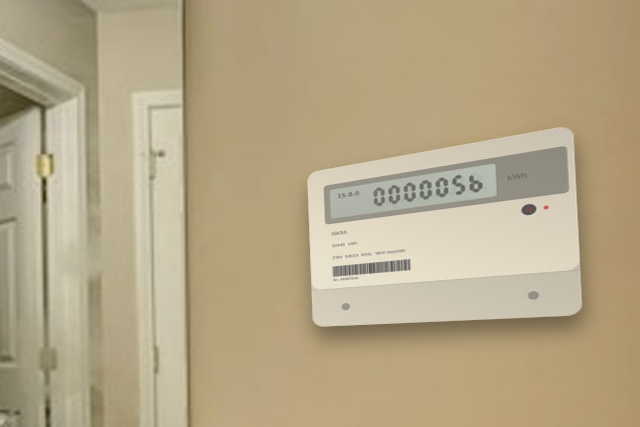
56 (kWh)
